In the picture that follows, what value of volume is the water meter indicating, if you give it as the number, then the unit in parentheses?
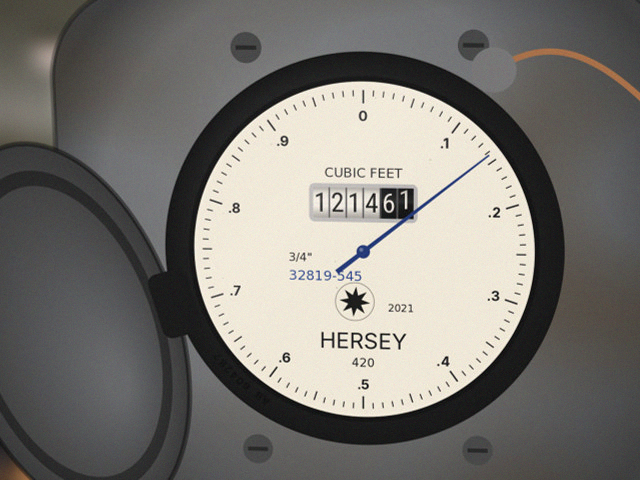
121461.14 (ft³)
